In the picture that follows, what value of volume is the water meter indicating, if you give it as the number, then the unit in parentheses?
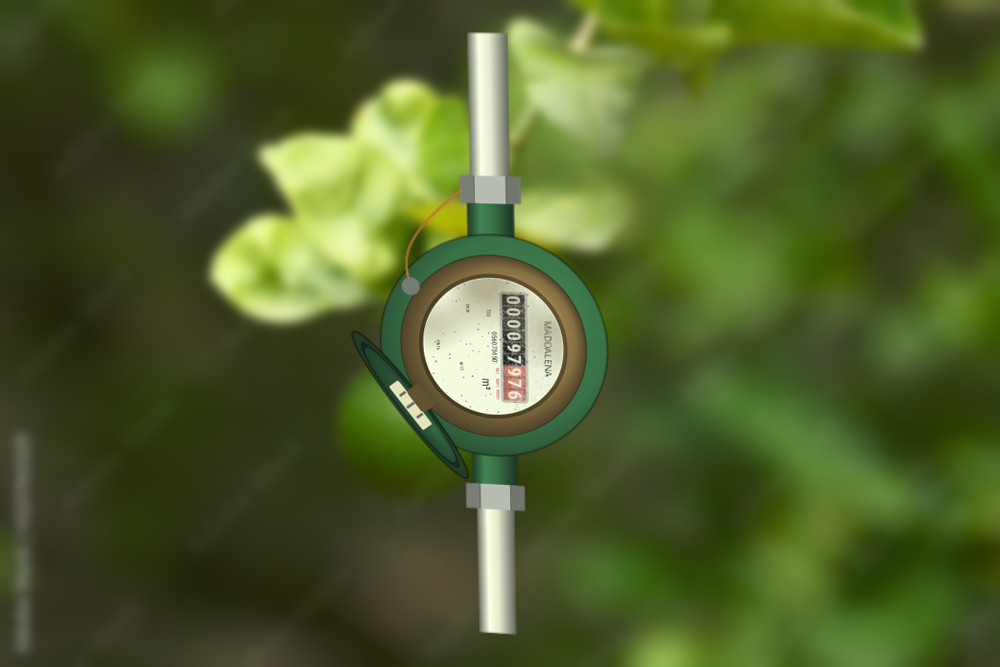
97.976 (m³)
